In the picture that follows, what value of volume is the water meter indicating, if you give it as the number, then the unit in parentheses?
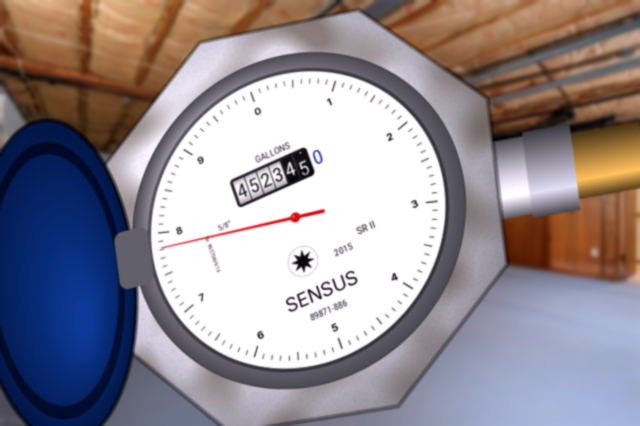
4523447.8 (gal)
